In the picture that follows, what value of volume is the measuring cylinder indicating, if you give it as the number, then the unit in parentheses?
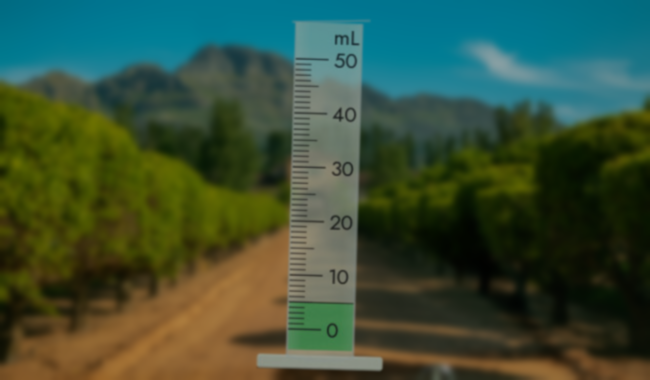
5 (mL)
